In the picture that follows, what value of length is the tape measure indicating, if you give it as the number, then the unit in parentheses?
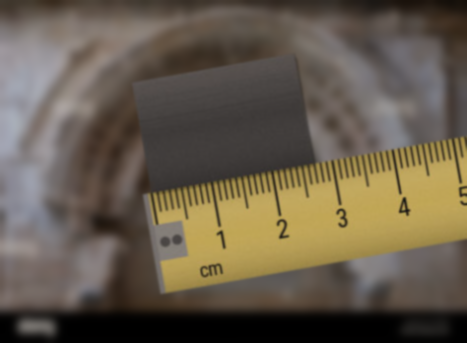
2.7 (cm)
